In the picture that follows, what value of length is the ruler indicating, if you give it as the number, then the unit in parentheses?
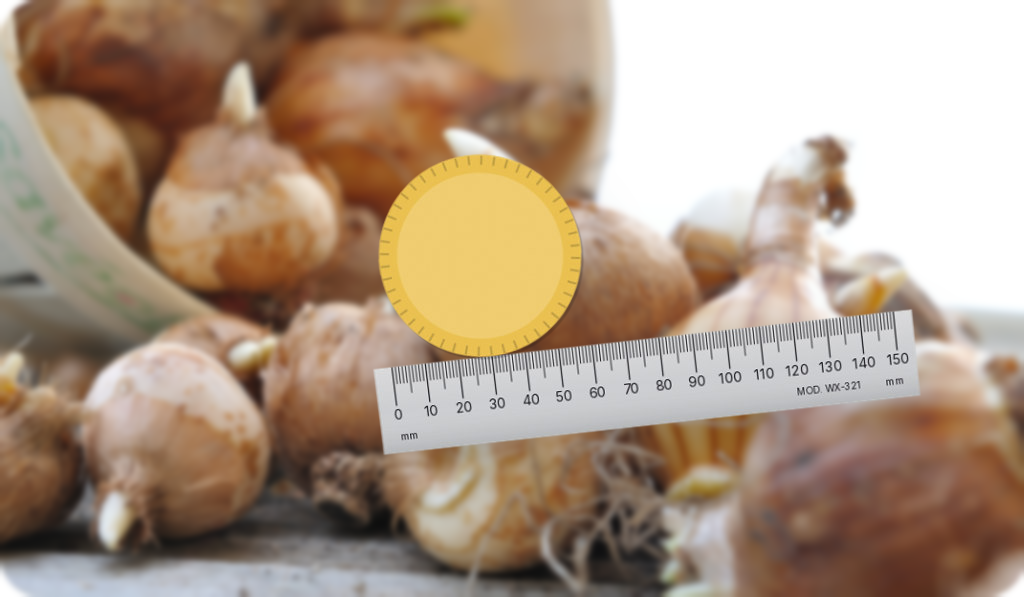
60 (mm)
